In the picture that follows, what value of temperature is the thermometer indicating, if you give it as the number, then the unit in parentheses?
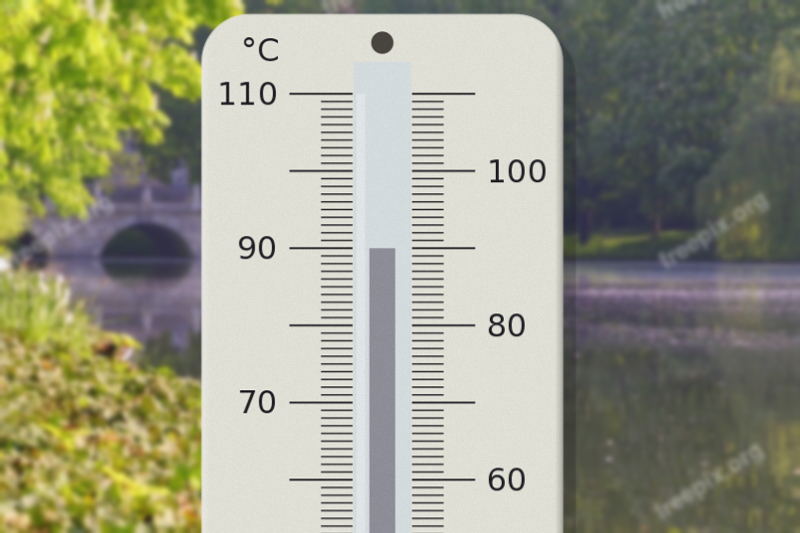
90 (°C)
